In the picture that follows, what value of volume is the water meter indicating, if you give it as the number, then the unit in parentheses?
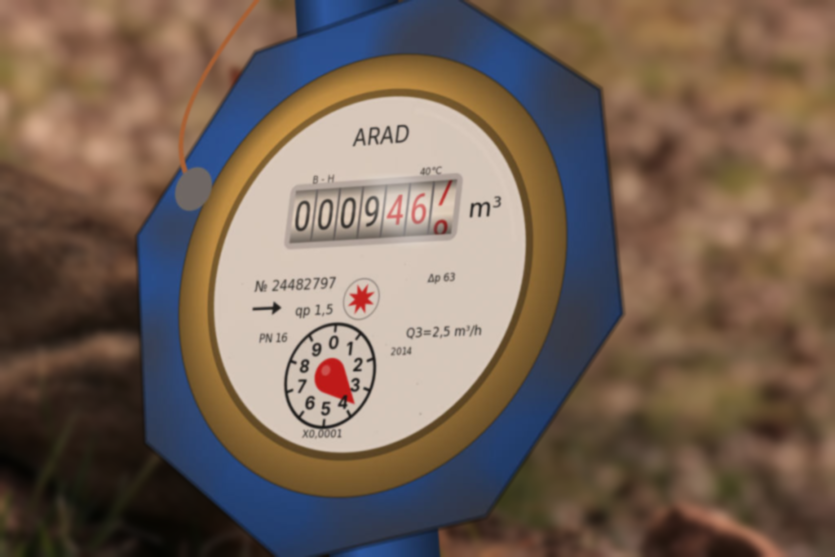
9.4673 (m³)
